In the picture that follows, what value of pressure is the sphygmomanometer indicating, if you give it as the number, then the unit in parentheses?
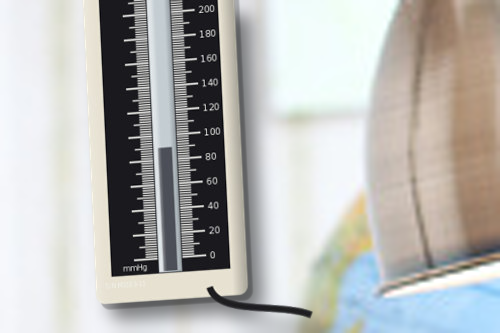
90 (mmHg)
